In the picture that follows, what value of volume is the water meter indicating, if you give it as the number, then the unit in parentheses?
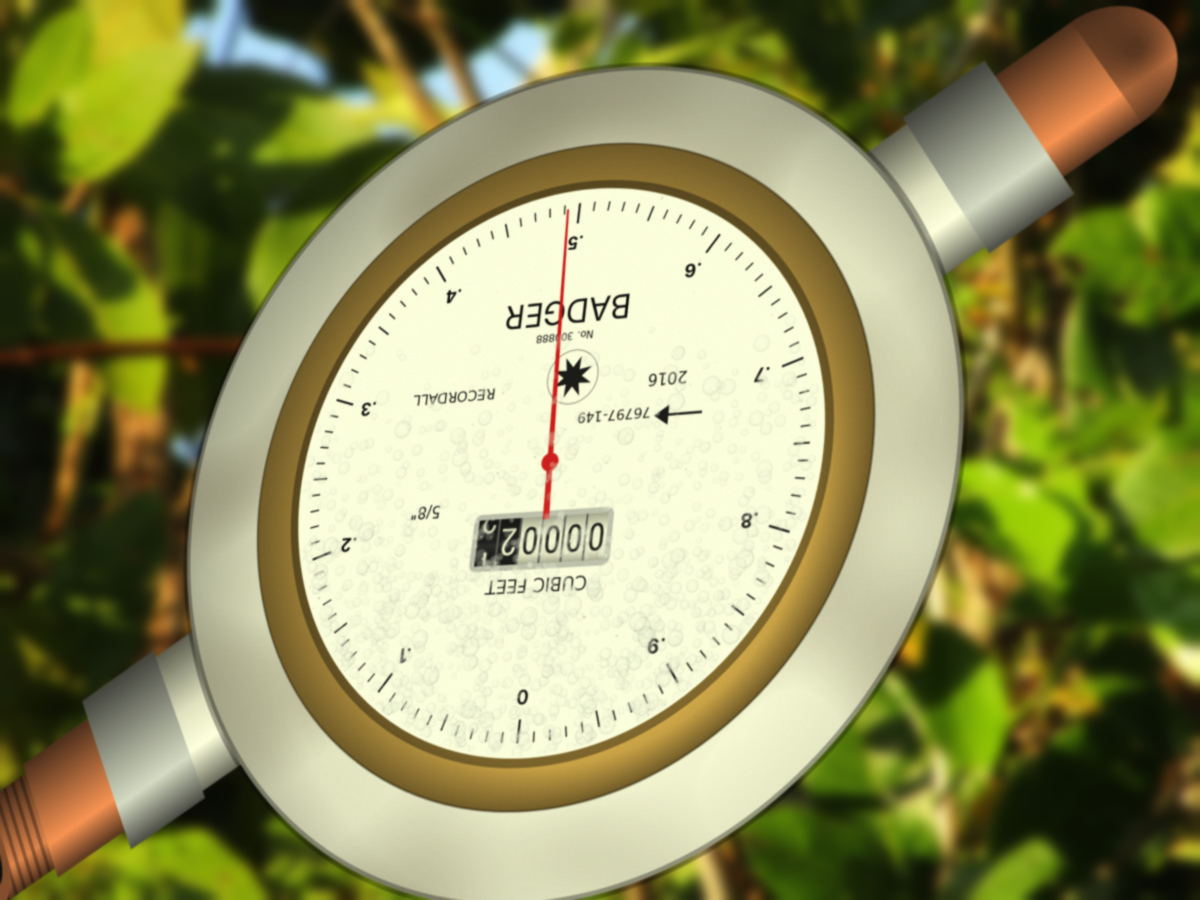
21.49 (ft³)
